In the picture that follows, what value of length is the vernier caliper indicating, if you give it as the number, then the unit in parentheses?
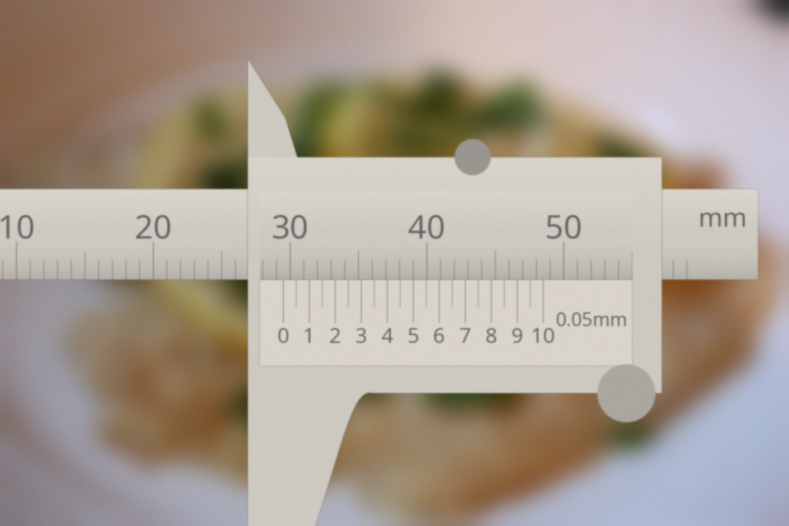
29.5 (mm)
